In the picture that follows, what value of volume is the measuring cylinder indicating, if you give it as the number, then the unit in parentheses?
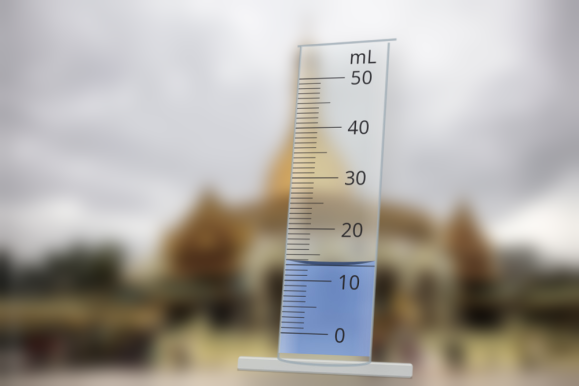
13 (mL)
